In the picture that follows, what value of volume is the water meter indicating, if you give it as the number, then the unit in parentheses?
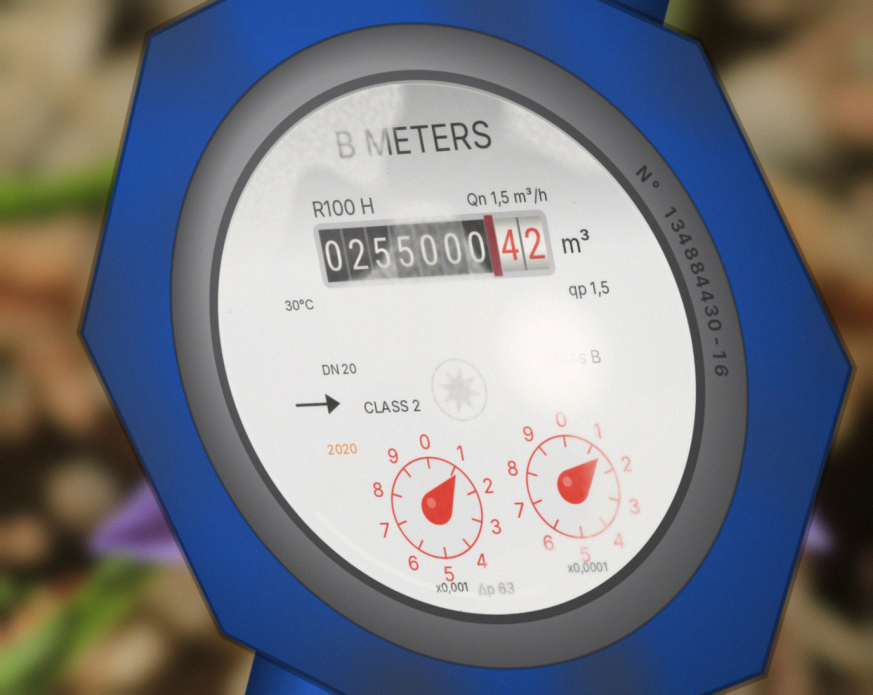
255000.4211 (m³)
